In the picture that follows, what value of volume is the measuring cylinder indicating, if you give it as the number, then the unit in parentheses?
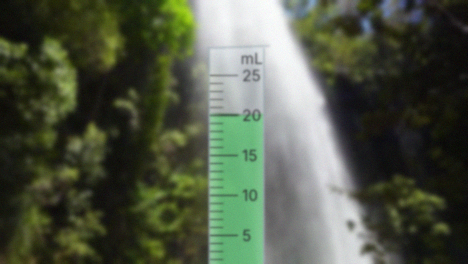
20 (mL)
